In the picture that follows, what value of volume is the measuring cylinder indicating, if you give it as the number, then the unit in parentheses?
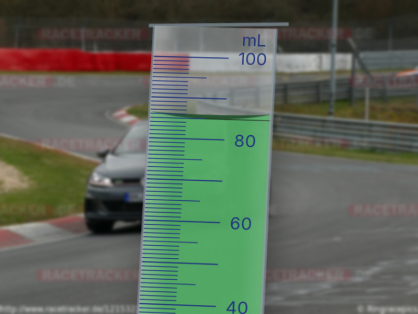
85 (mL)
